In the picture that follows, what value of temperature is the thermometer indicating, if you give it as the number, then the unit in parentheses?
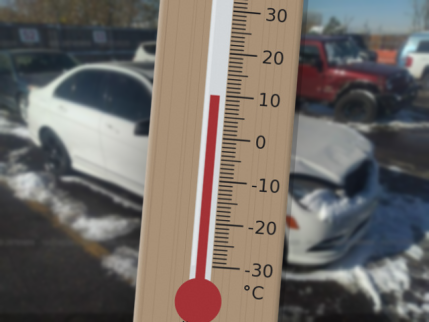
10 (°C)
